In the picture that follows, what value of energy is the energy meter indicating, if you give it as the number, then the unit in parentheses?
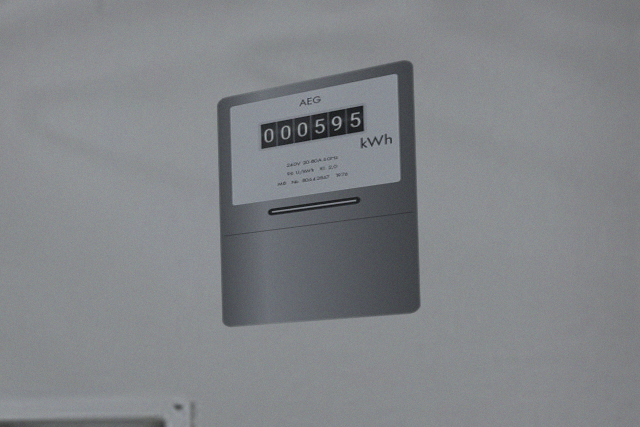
595 (kWh)
